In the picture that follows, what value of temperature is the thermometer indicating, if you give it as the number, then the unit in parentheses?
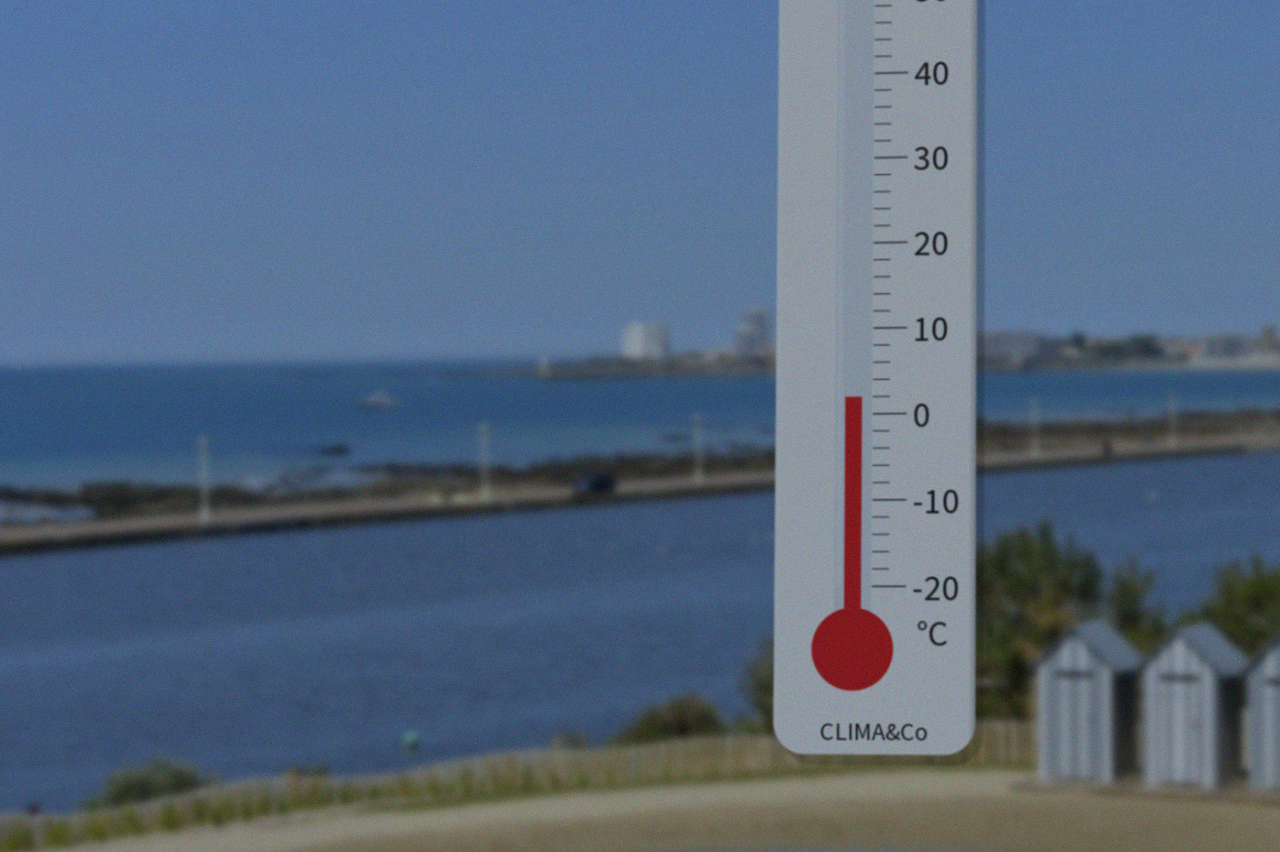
2 (°C)
